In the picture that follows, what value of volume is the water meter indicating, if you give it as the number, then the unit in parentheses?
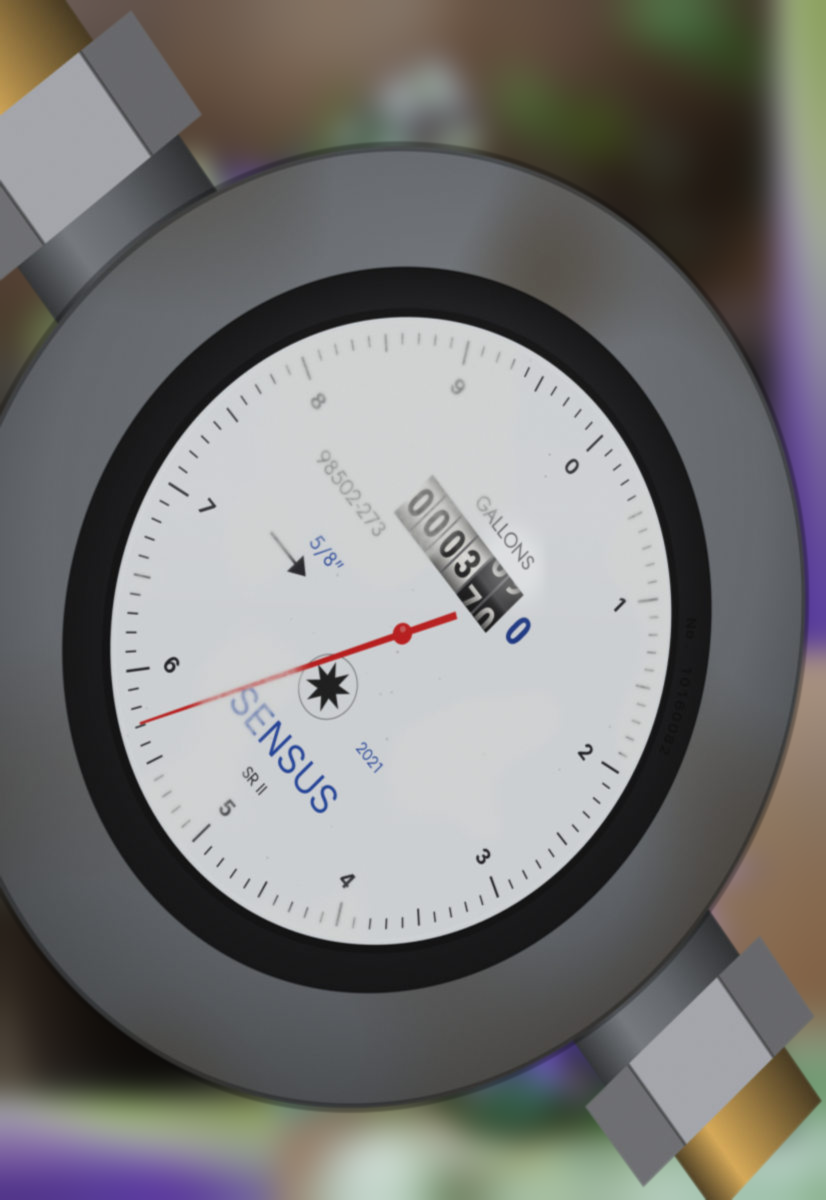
3695.7 (gal)
